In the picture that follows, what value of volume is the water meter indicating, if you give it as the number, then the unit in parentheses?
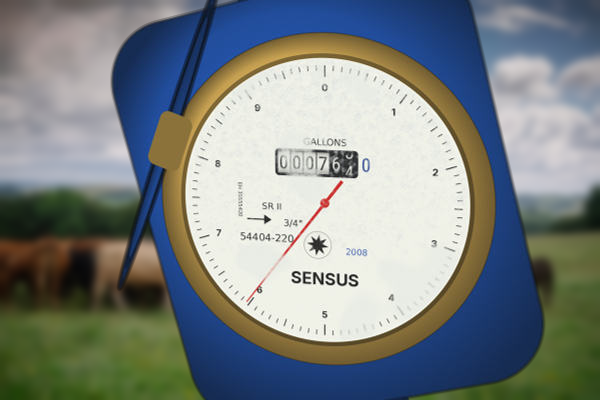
7636.0 (gal)
